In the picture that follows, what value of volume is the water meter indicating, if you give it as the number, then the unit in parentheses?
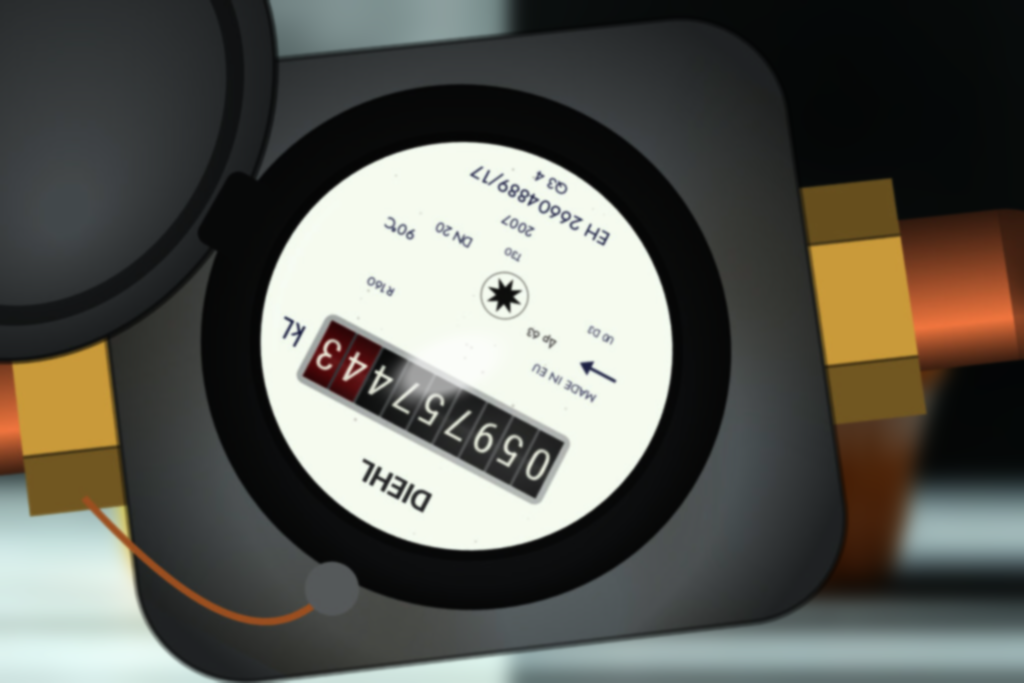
597574.43 (kL)
